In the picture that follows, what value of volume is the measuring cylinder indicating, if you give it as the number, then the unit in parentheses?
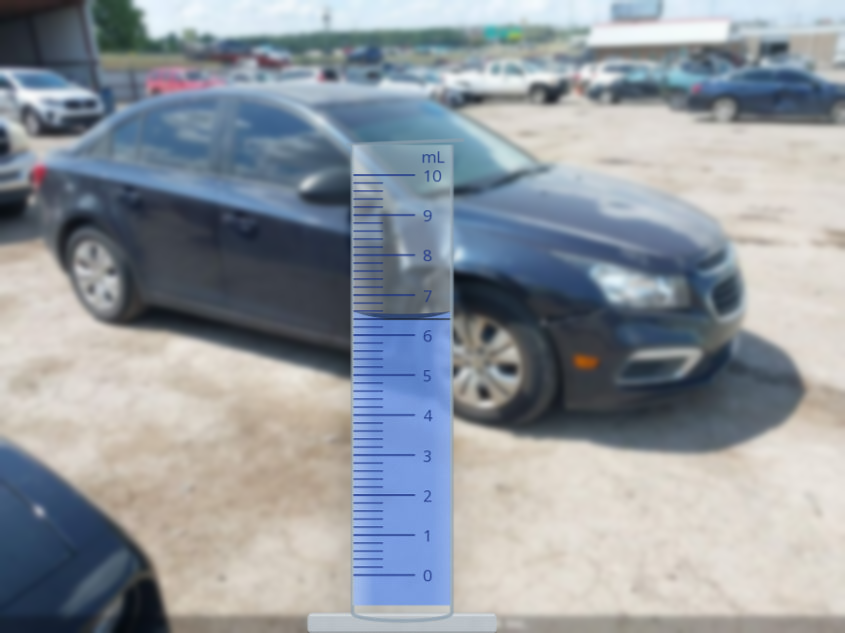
6.4 (mL)
